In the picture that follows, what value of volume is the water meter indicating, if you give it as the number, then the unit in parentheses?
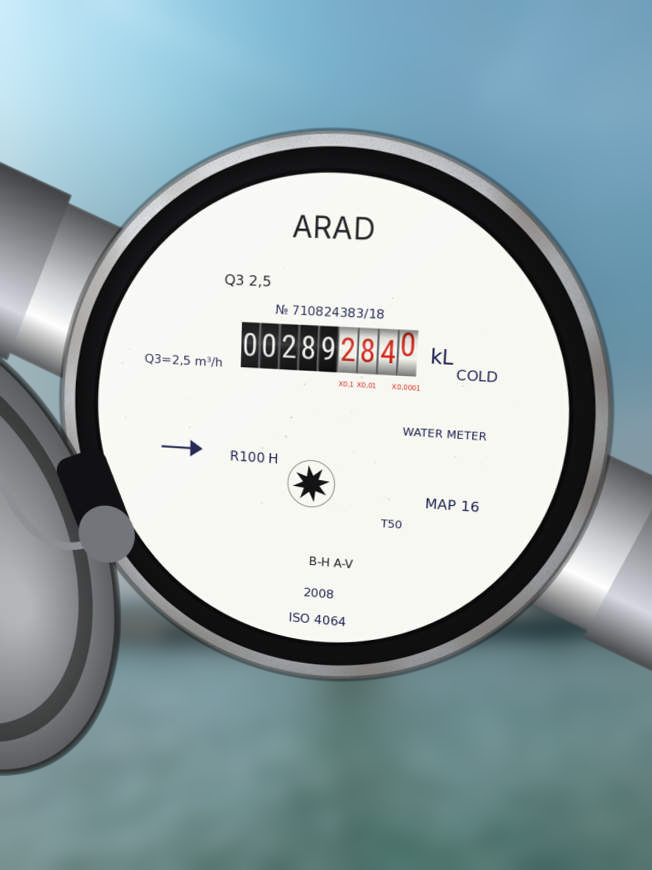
289.2840 (kL)
